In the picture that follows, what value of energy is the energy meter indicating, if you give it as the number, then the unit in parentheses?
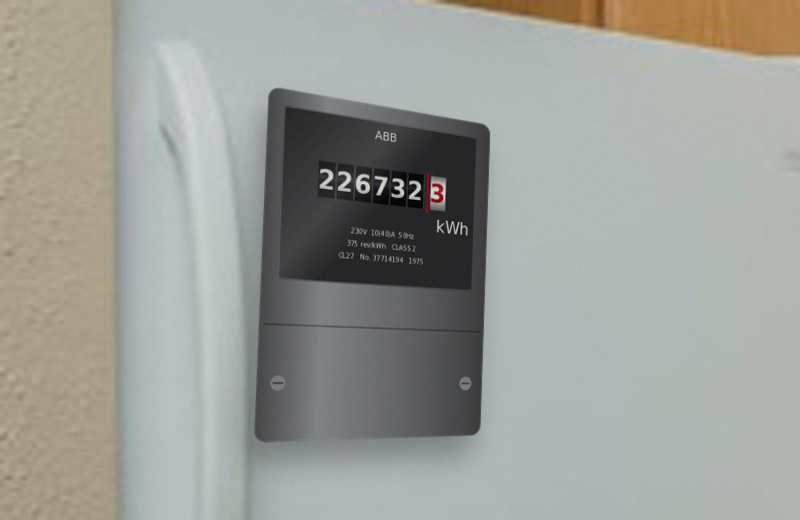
226732.3 (kWh)
